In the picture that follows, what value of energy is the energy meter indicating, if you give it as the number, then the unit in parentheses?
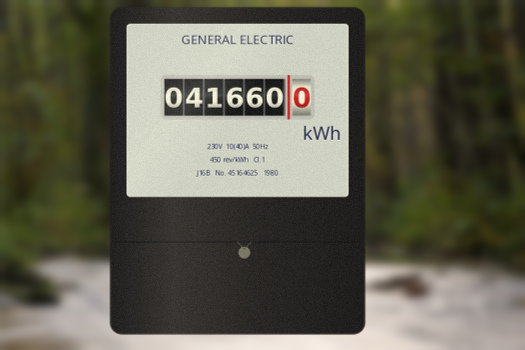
41660.0 (kWh)
